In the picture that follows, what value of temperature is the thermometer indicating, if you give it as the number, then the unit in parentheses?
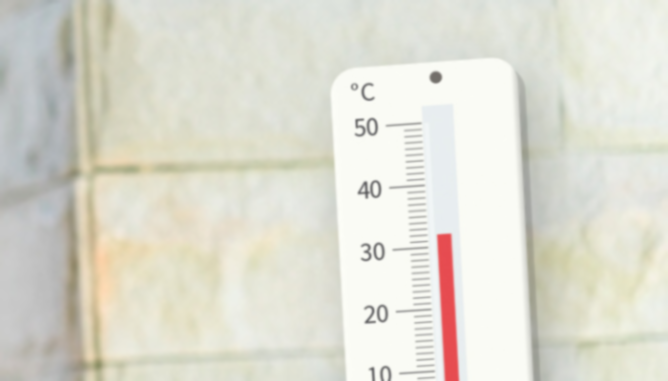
32 (°C)
